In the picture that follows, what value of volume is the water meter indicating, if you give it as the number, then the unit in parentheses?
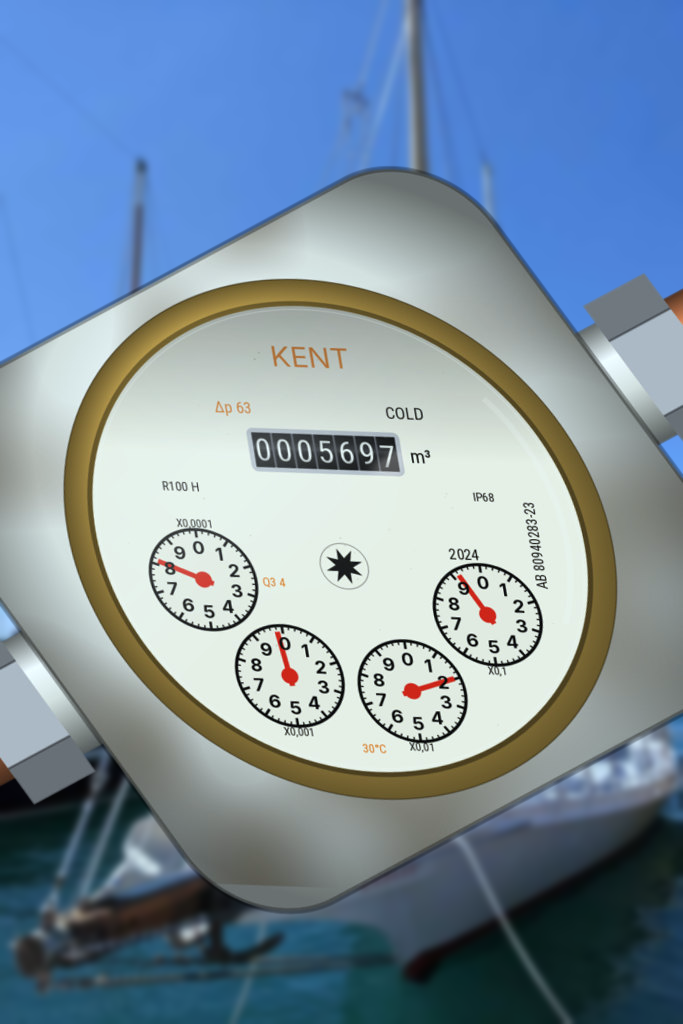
5696.9198 (m³)
